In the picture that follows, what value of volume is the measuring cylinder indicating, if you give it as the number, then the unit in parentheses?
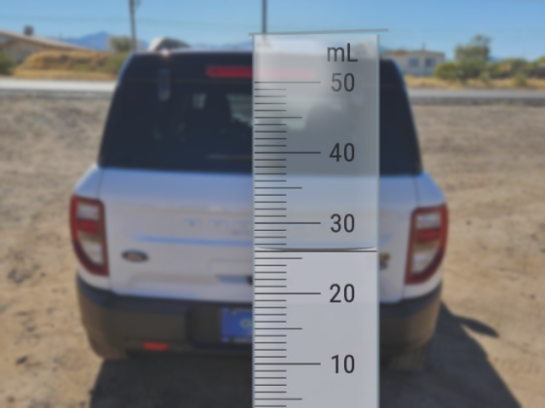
26 (mL)
